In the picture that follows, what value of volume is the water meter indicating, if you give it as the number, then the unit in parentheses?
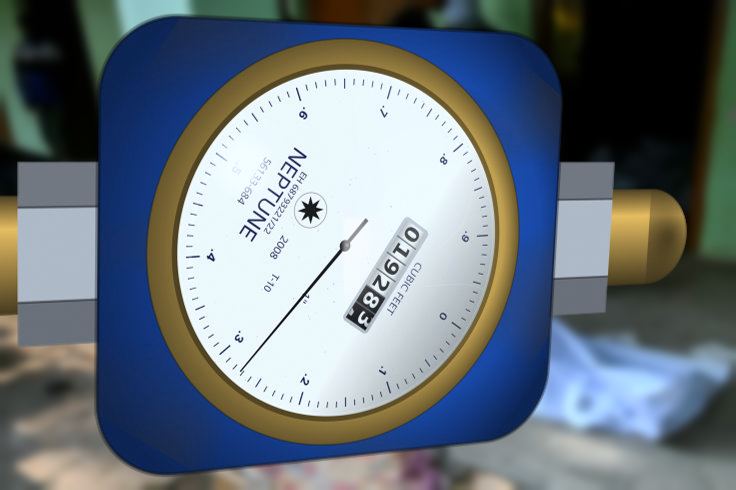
19283.27 (ft³)
